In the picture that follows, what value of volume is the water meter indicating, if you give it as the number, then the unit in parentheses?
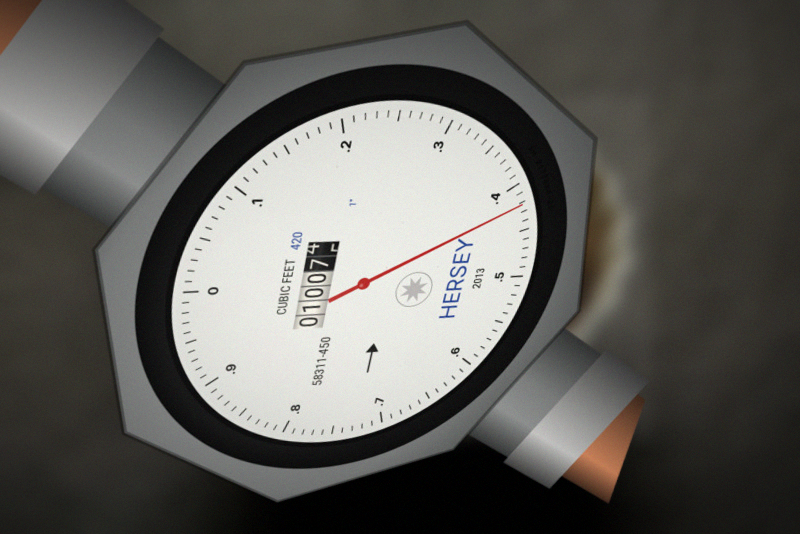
10074.42 (ft³)
